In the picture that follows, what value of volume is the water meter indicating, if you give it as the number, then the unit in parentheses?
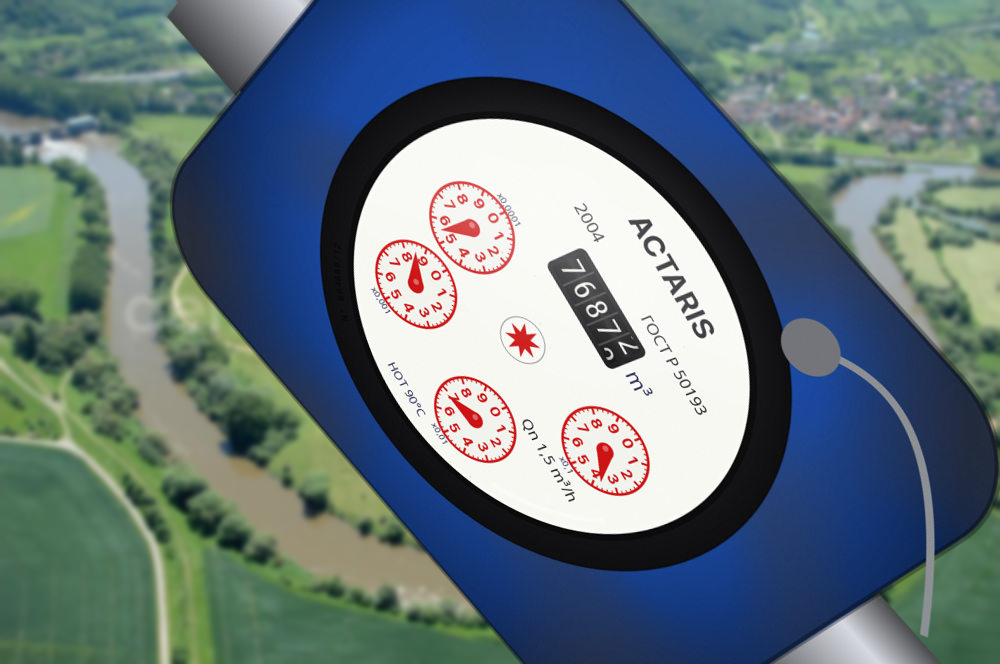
76872.3685 (m³)
